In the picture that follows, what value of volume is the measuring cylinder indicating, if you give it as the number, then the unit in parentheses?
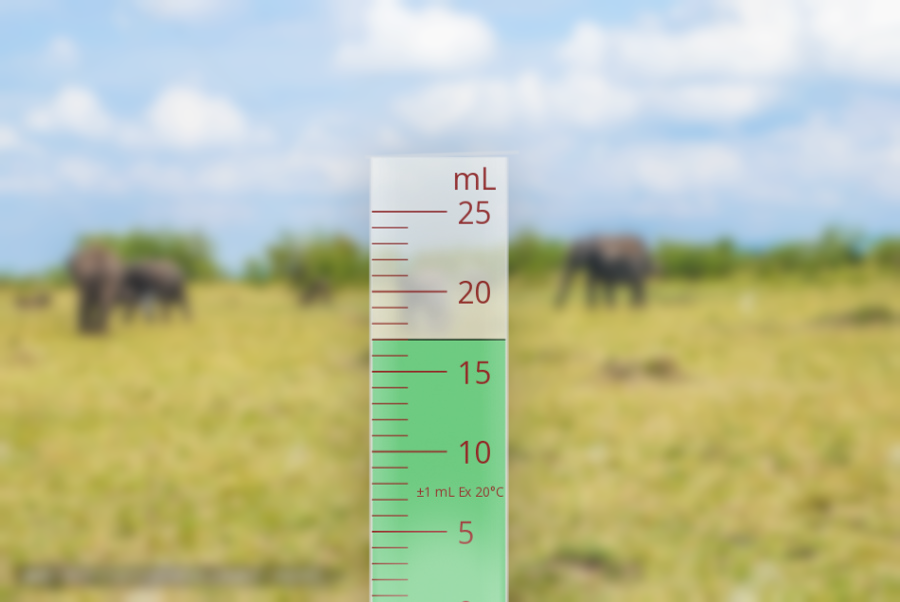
17 (mL)
